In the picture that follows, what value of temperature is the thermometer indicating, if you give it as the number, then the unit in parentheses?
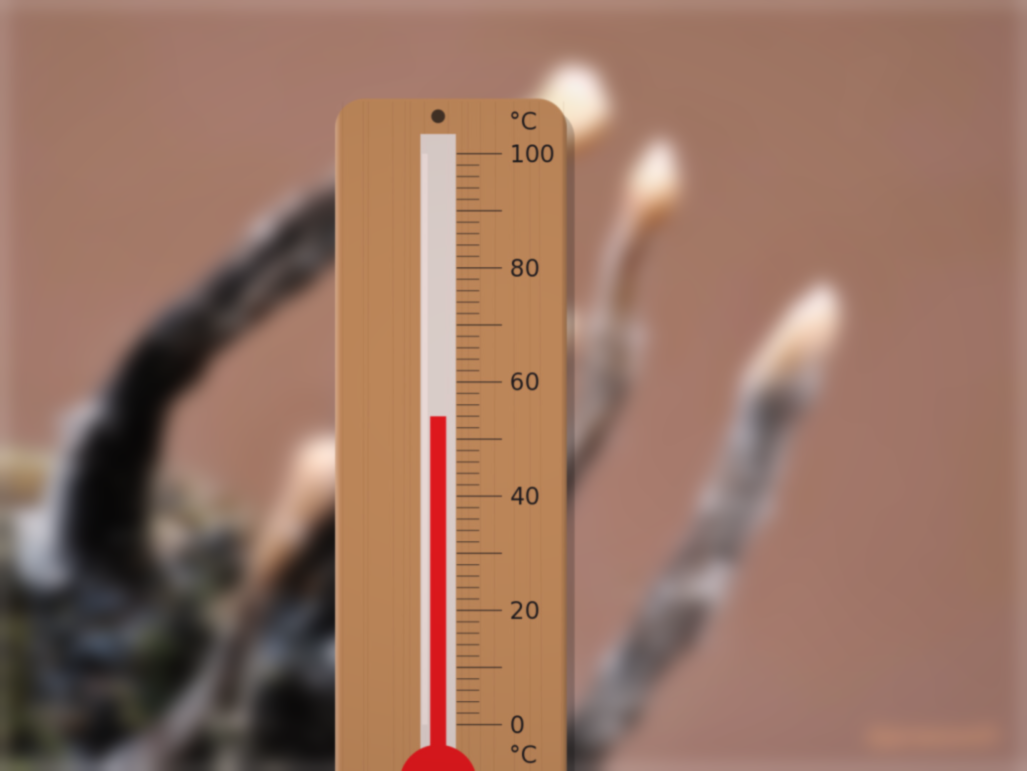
54 (°C)
